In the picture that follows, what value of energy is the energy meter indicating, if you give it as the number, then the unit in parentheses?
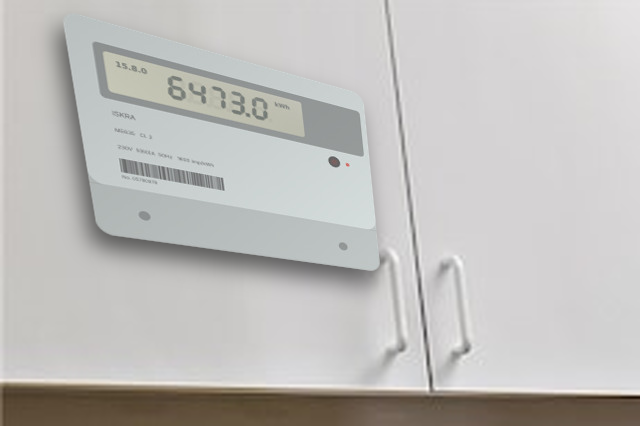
6473.0 (kWh)
